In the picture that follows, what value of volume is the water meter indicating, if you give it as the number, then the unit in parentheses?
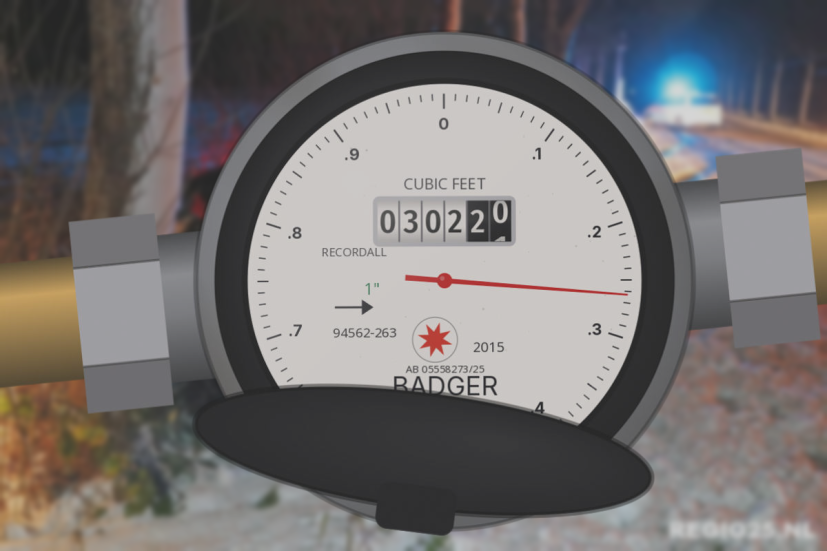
30220.26 (ft³)
